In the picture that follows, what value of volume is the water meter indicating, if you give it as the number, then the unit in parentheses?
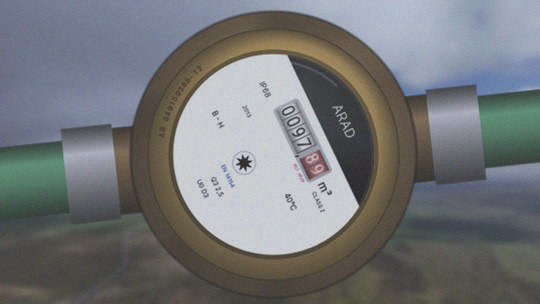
97.89 (m³)
